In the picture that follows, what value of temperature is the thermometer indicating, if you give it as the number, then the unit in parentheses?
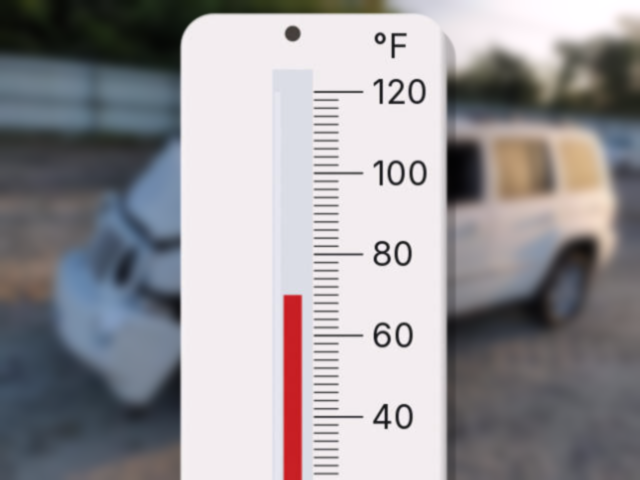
70 (°F)
